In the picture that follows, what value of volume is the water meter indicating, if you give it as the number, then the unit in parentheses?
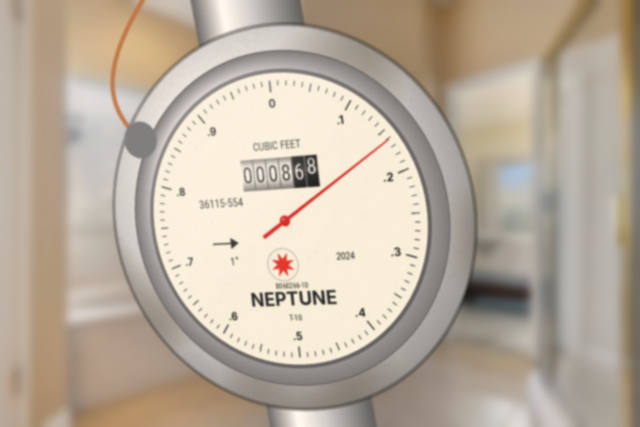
868.16 (ft³)
